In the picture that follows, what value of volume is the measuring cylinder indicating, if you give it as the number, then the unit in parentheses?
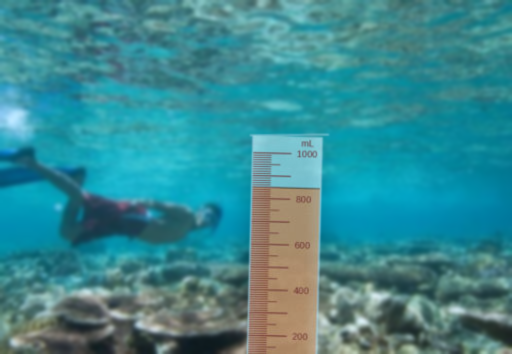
850 (mL)
